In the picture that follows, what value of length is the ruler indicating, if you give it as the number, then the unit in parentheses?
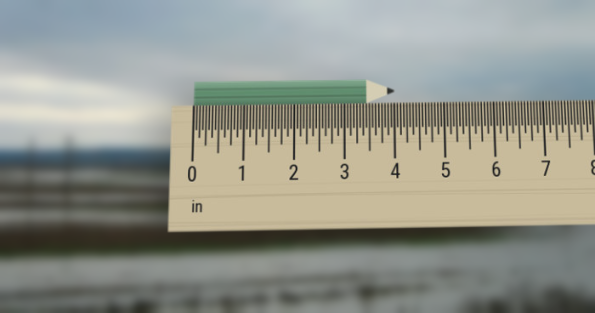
4 (in)
